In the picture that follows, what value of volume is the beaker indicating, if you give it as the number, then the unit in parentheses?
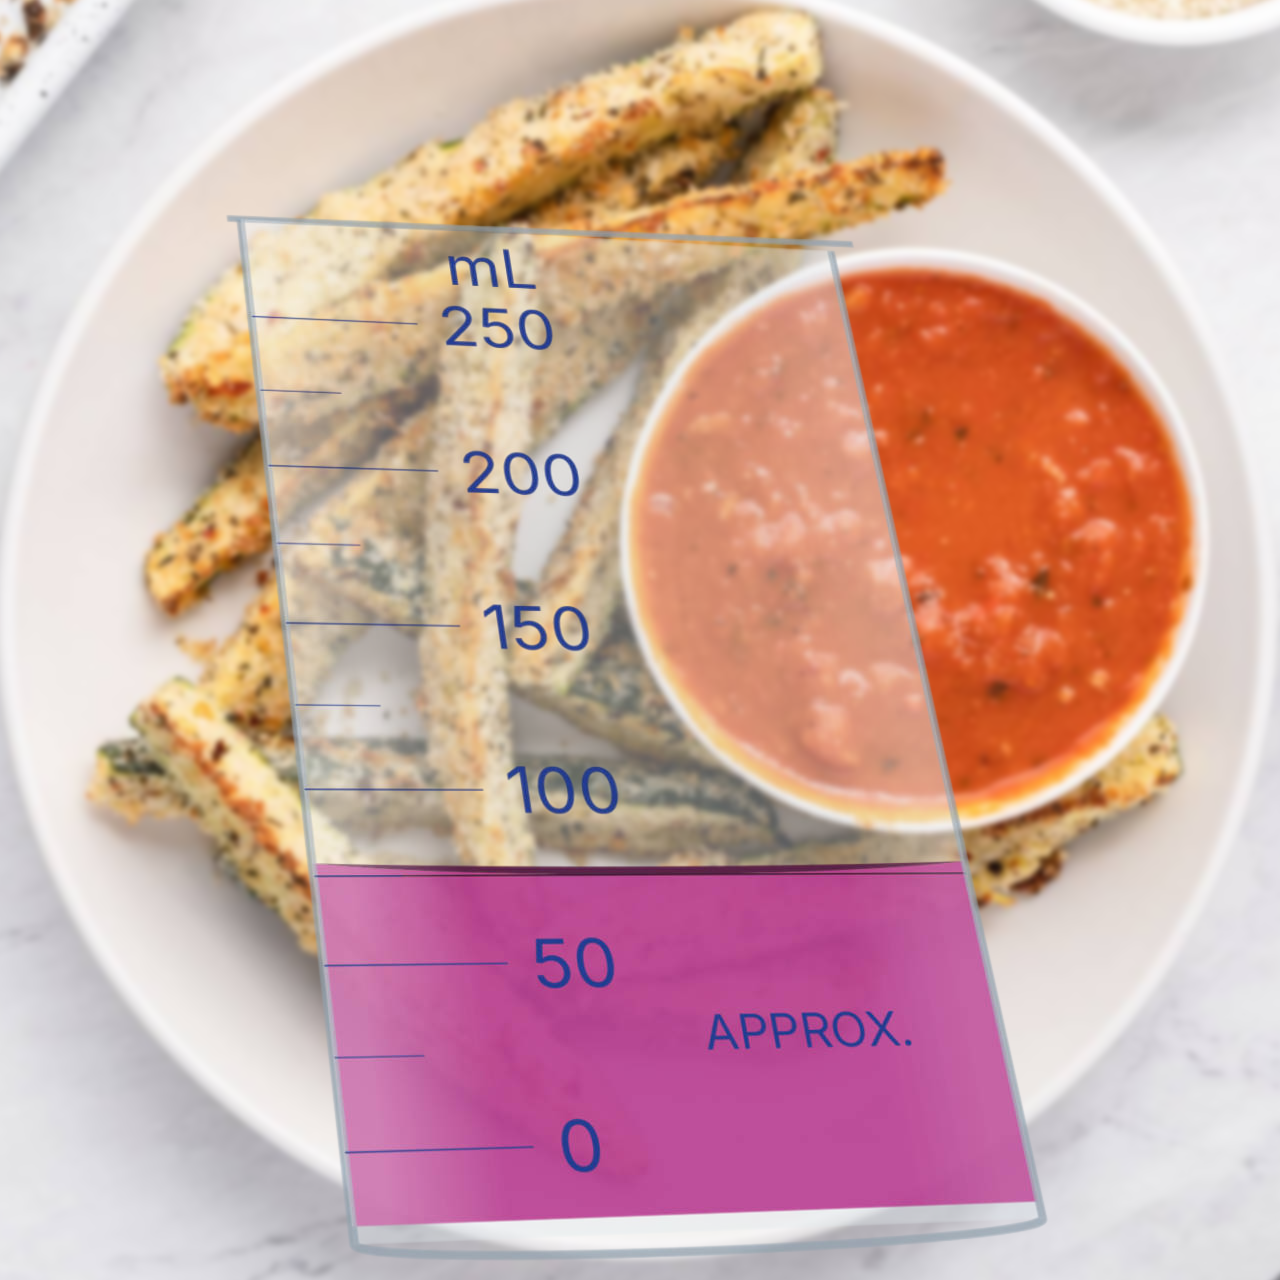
75 (mL)
